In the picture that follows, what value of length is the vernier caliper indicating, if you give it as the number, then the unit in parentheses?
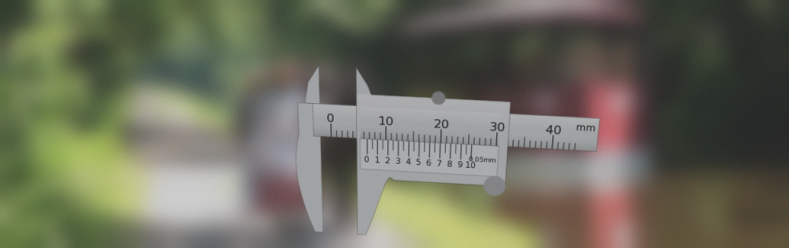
6.6 (mm)
